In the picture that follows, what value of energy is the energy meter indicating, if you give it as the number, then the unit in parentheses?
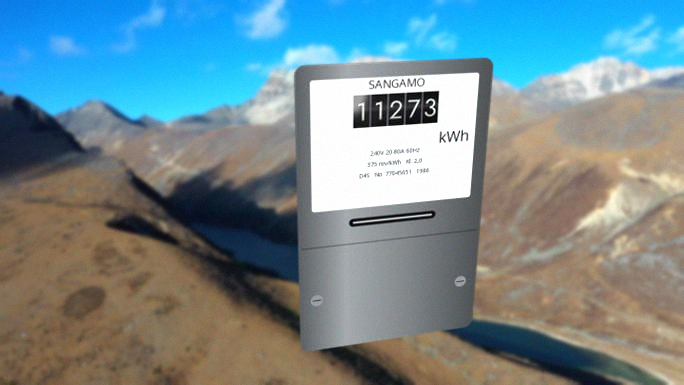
11273 (kWh)
